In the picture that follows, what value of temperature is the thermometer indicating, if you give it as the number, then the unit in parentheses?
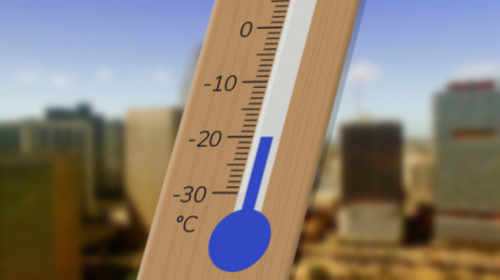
-20 (°C)
